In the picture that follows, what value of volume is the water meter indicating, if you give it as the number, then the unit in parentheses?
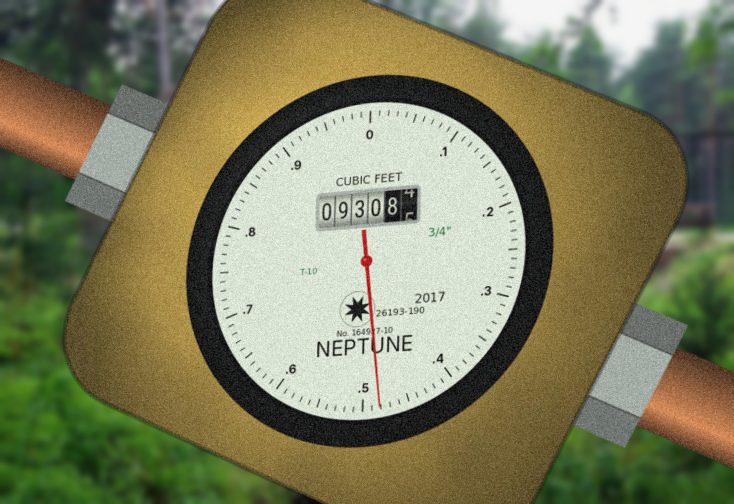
93084.48 (ft³)
